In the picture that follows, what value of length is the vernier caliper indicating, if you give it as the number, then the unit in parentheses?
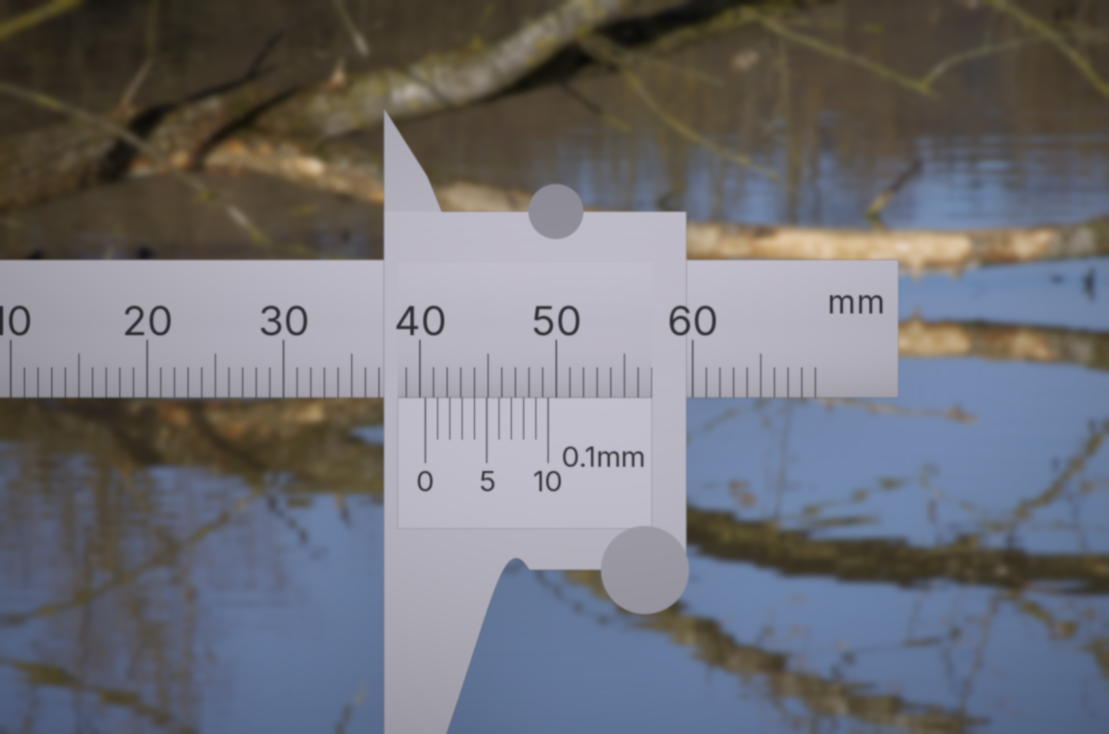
40.4 (mm)
